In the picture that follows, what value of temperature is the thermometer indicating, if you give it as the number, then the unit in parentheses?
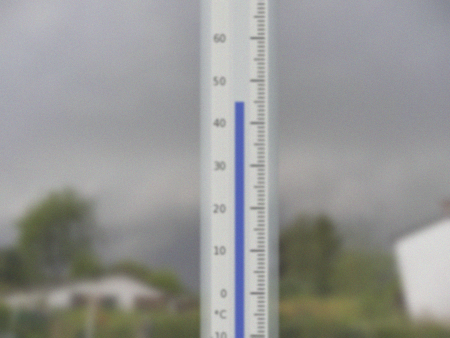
45 (°C)
